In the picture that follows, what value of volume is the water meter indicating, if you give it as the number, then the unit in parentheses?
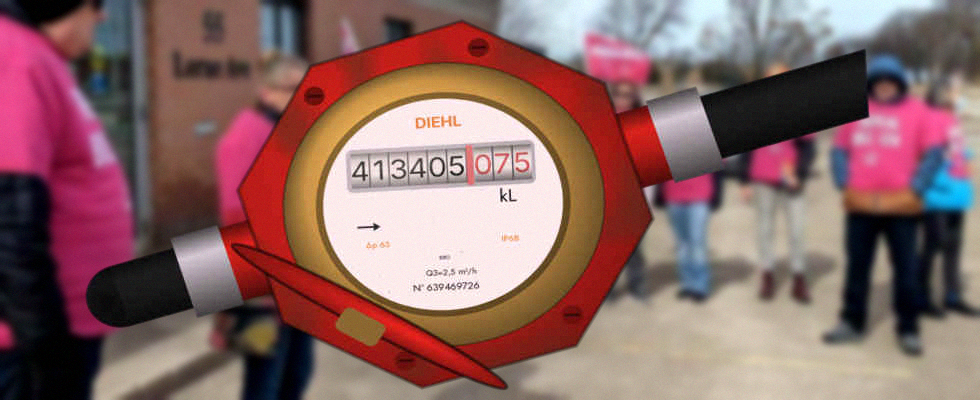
413405.075 (kL)
